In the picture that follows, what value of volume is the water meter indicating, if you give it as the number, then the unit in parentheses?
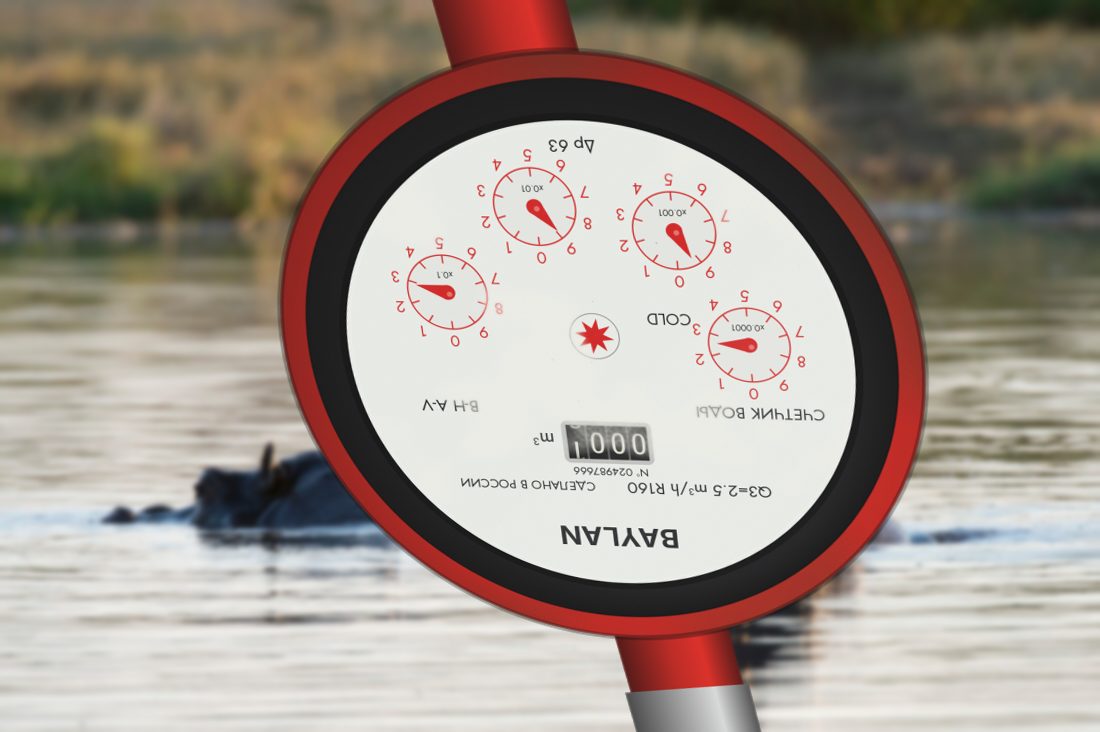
1.2892 (m³)
